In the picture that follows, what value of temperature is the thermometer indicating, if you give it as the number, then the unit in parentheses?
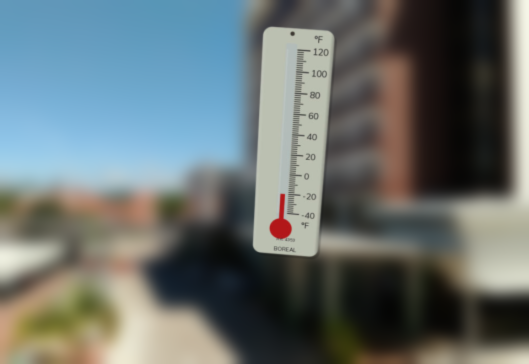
-20 (°F)
